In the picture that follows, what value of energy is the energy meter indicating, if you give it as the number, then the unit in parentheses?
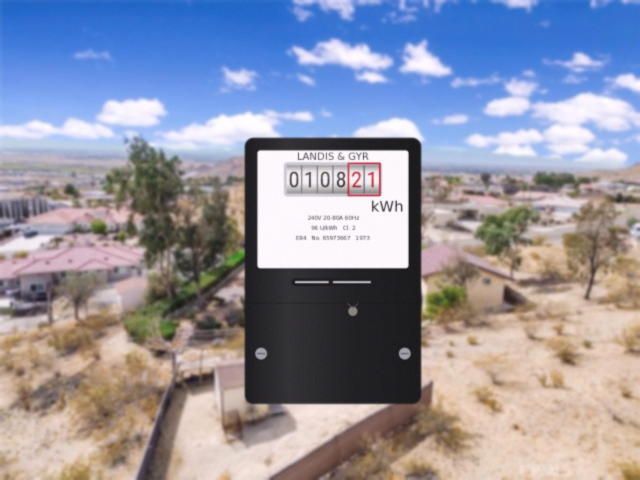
108.21 (kWh)
